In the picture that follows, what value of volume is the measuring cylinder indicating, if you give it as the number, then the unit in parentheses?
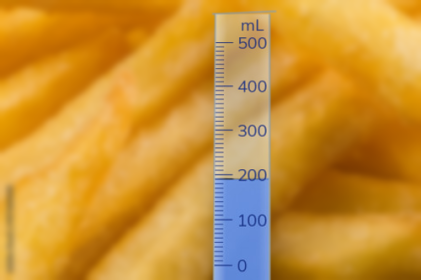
190 (mL)
